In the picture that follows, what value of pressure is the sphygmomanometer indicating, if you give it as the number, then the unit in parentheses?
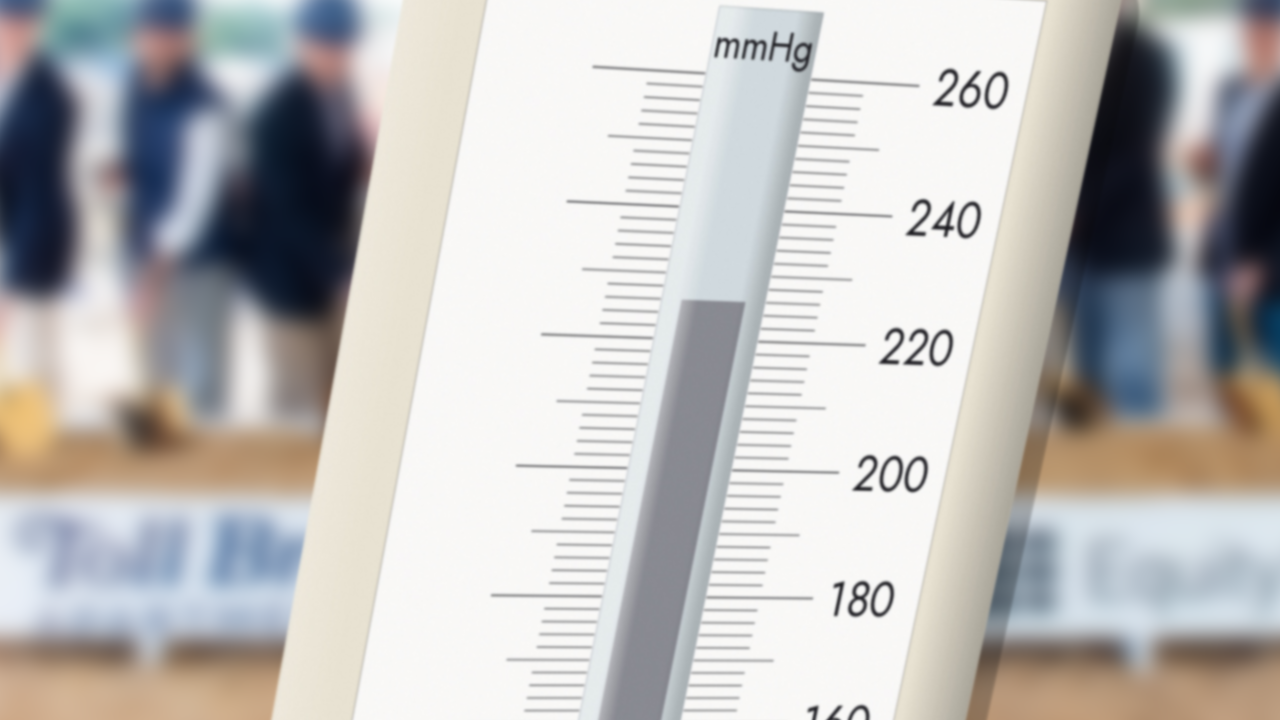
226 (mmHg)
